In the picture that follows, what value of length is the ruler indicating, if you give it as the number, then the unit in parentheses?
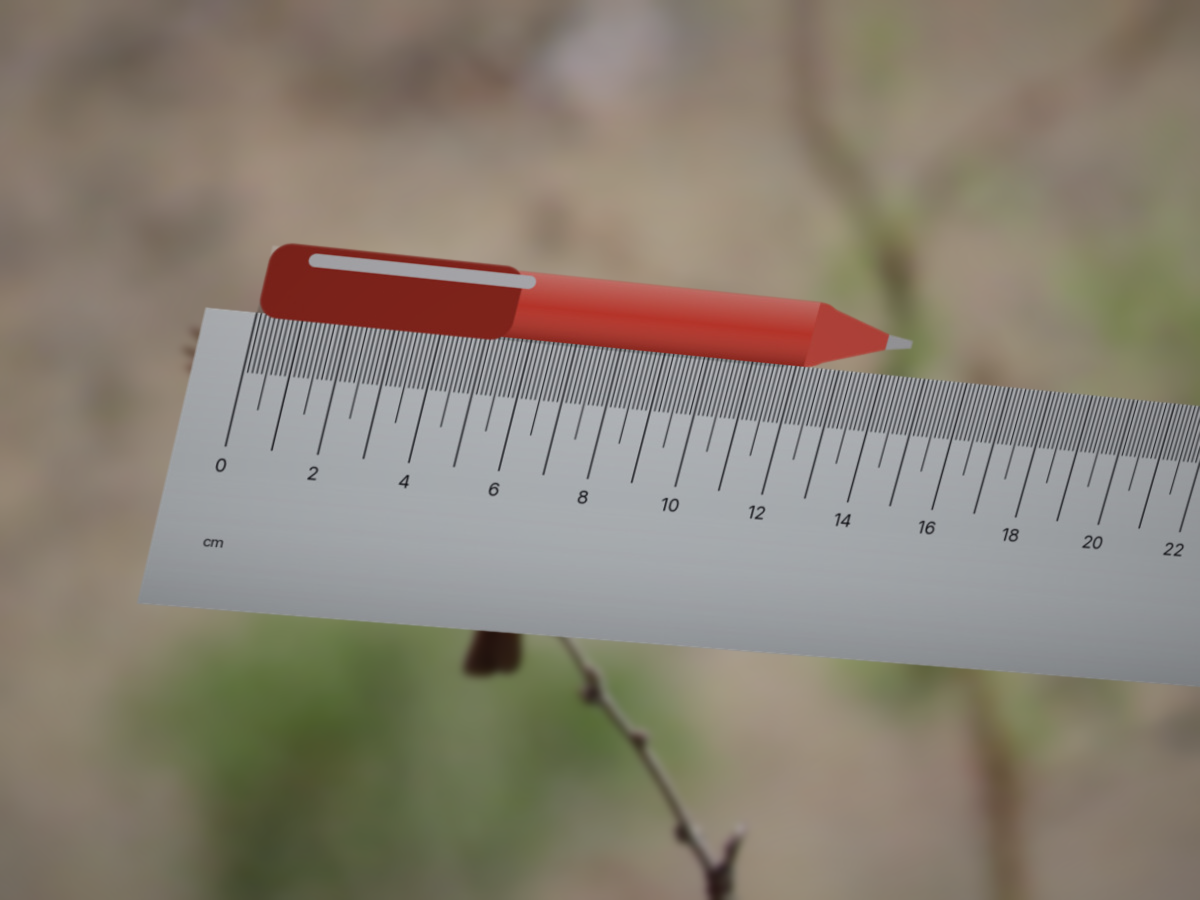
14.5 (cm)
